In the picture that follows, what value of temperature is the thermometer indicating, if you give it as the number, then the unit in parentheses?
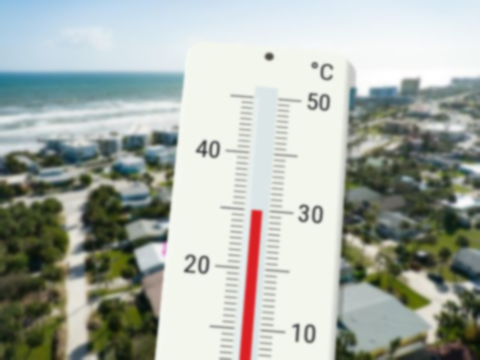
30 (°C)
